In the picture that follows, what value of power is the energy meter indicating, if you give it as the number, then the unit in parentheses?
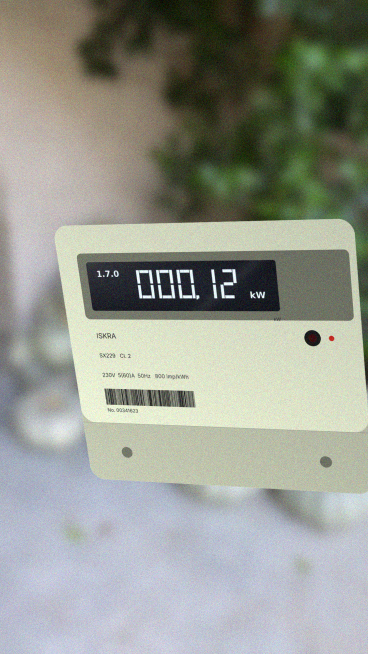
0.12 (kW)
